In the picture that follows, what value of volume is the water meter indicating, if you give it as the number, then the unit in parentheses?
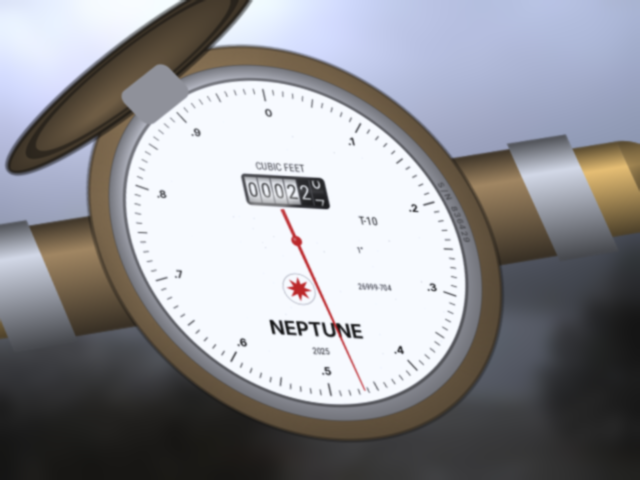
226.46 (ft³)
